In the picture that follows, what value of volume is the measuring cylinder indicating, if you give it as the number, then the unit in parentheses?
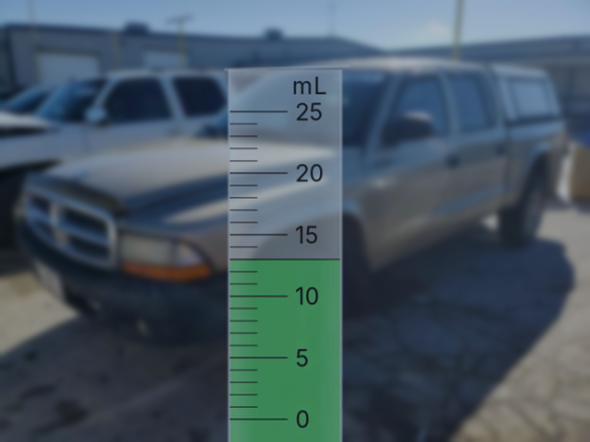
13 (mL)
